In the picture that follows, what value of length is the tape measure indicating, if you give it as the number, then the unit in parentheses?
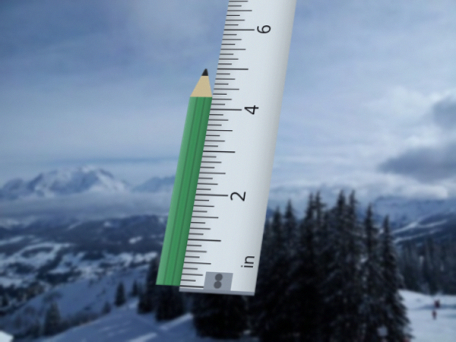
5 (in)
